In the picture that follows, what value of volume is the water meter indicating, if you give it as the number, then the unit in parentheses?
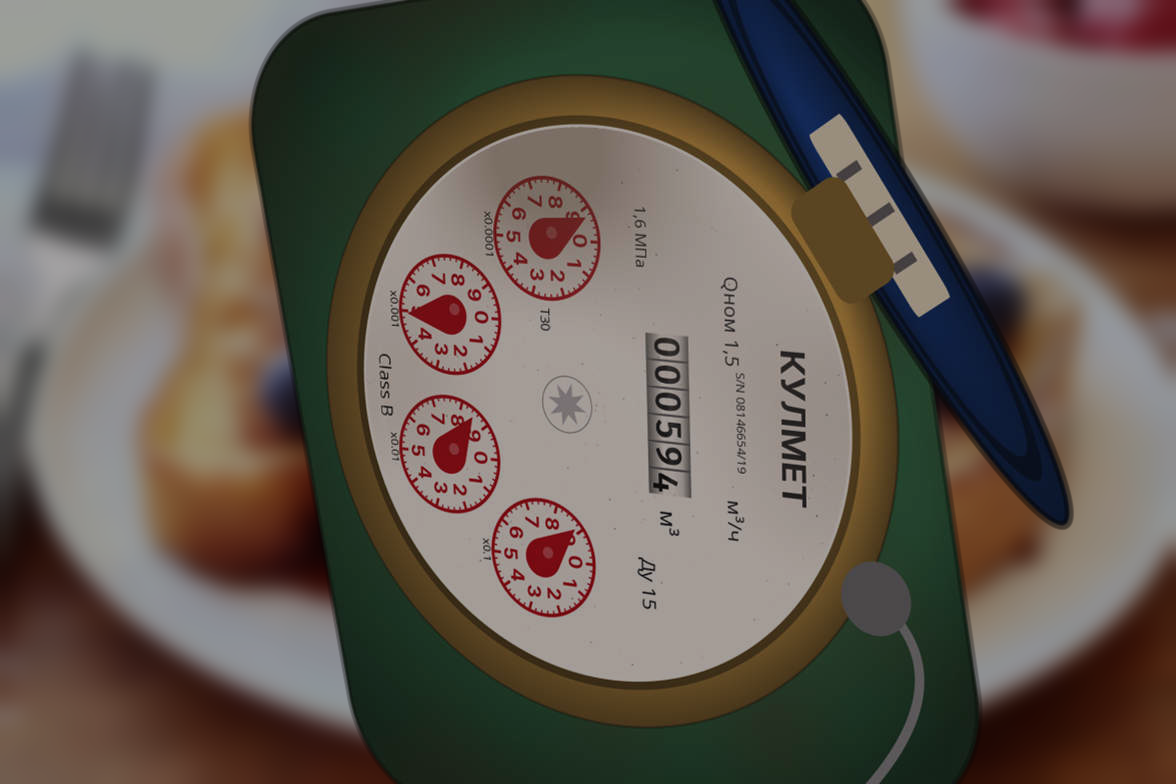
593.8849 (m³)
